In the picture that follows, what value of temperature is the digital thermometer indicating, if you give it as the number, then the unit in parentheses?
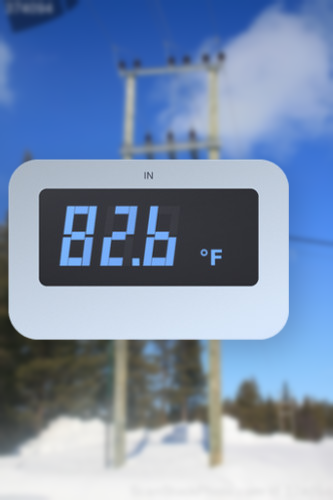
82.6 (°F)
